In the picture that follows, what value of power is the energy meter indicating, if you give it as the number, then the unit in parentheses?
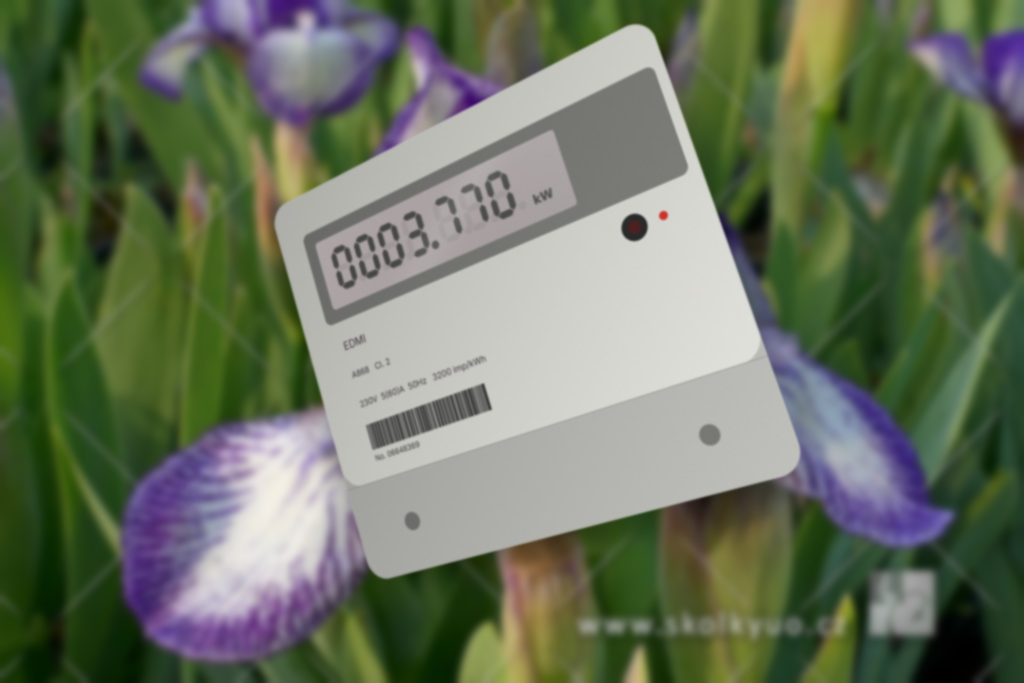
3.770 (kW)
